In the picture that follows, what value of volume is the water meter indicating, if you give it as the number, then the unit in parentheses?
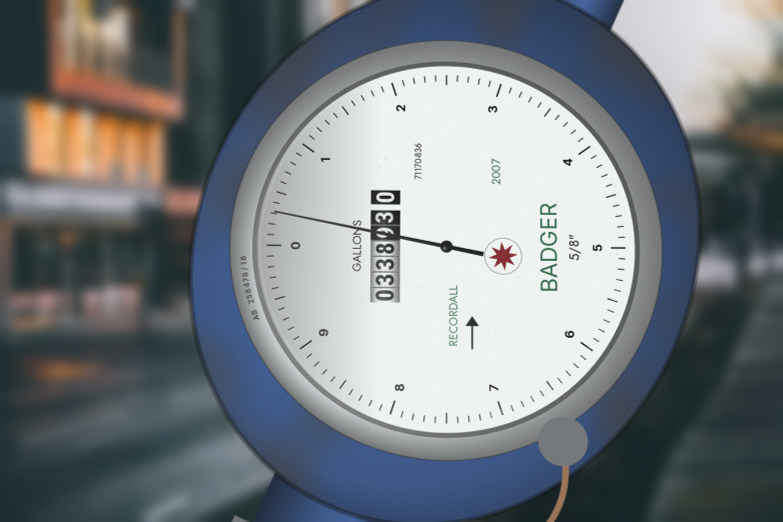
338930.3 (gal)
